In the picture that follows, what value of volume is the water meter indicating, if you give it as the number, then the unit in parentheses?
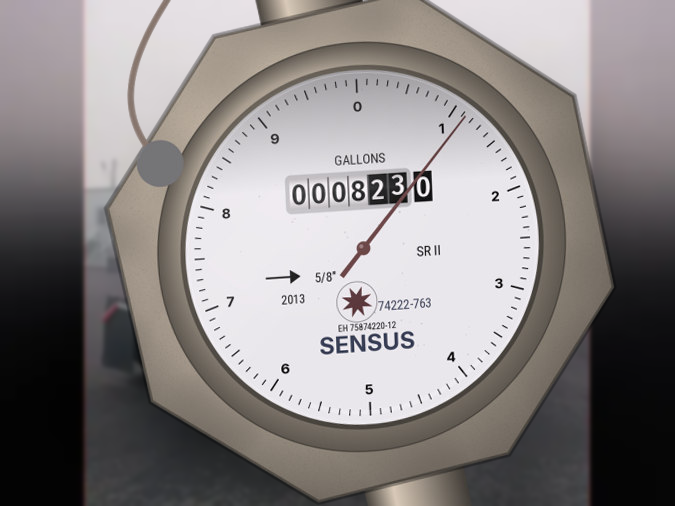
8231.1 (gal)
